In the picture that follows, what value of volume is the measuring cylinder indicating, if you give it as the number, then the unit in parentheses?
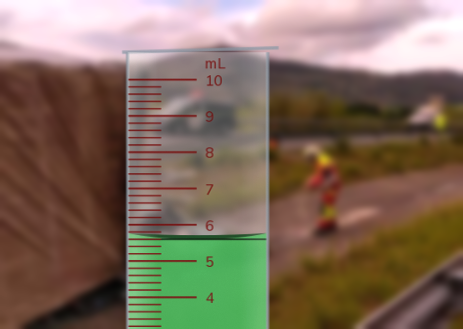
5.6 (mL)
